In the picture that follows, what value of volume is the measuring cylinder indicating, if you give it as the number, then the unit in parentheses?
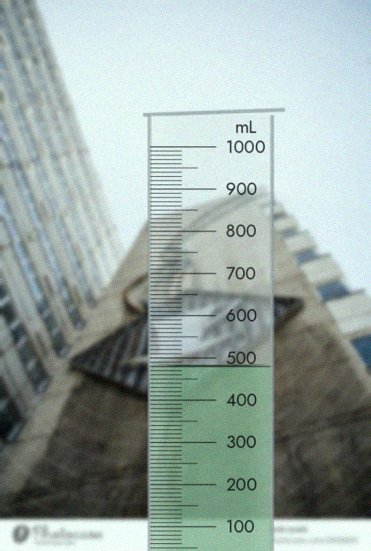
480 (mL)
